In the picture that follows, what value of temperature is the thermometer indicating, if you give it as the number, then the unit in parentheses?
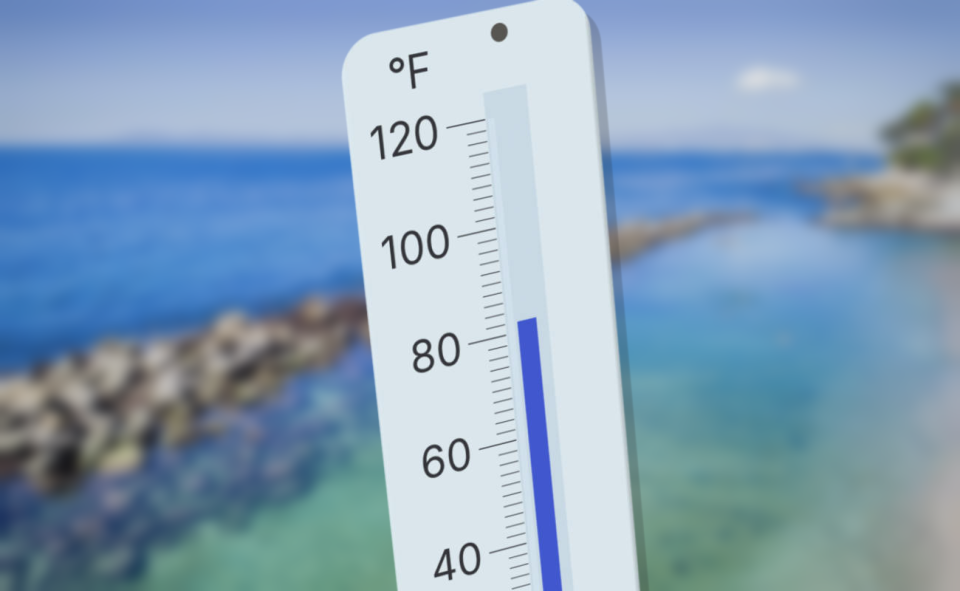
82 (°F)
